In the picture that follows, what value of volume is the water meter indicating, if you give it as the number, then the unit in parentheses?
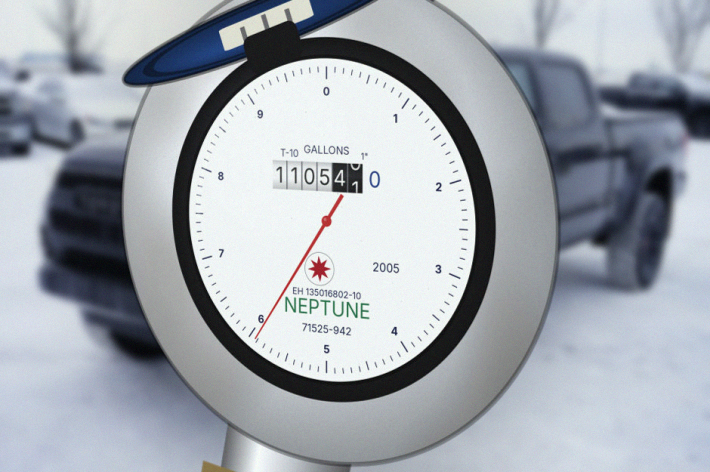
1105405.9 (gal)
